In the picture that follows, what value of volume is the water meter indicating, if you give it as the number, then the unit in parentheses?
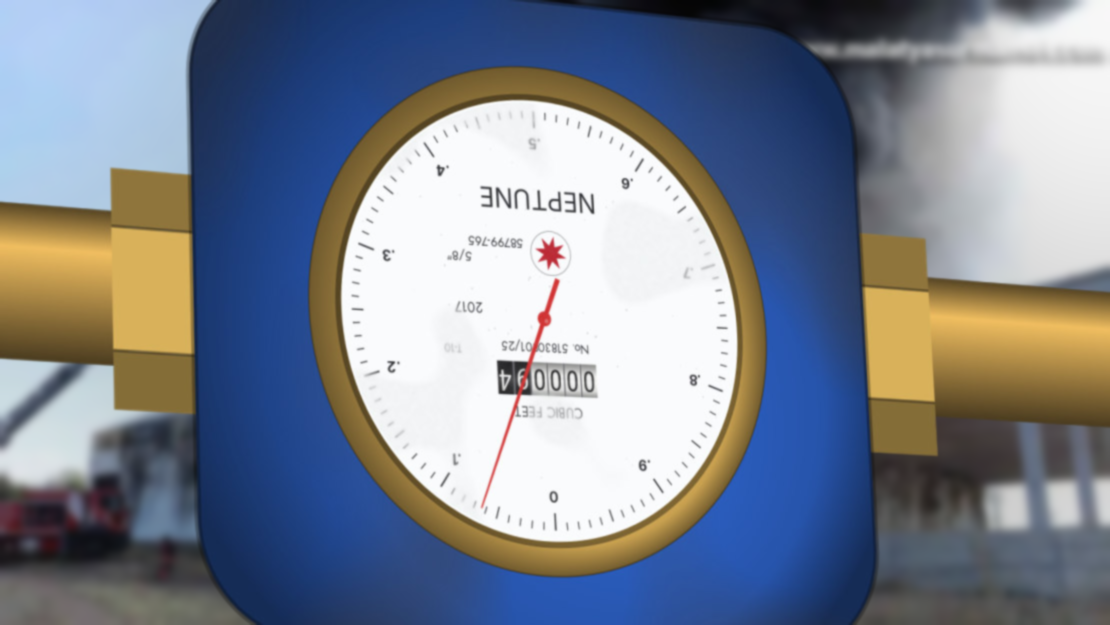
94.06 (ft³)
